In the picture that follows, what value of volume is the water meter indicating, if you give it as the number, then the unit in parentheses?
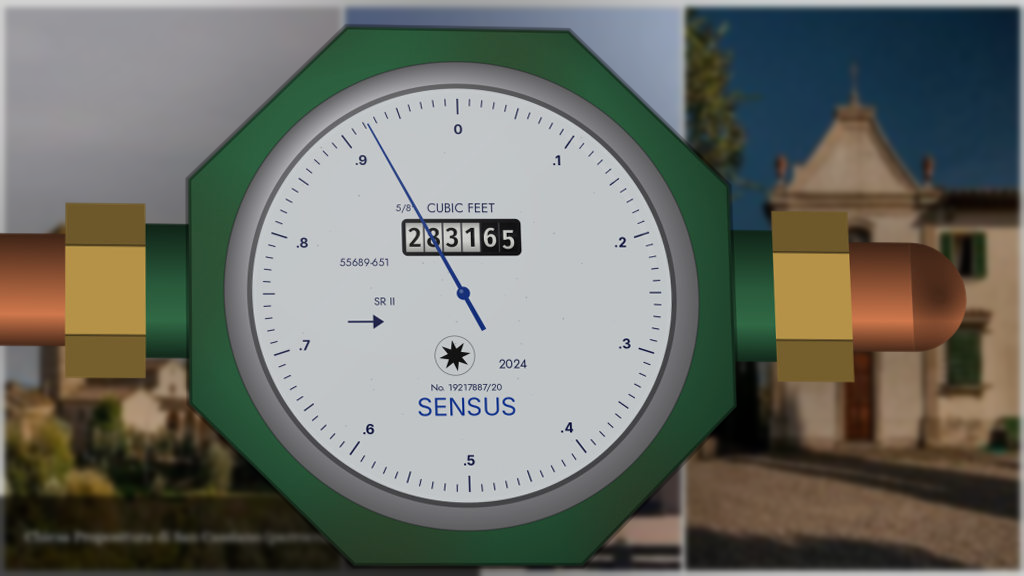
283164.92 (ft³)
